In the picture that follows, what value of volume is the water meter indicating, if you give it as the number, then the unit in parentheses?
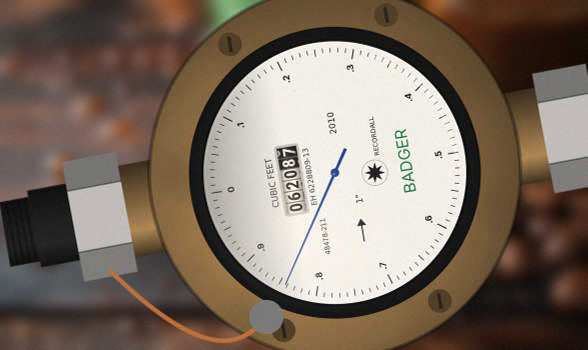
62086.84 (ft³)
